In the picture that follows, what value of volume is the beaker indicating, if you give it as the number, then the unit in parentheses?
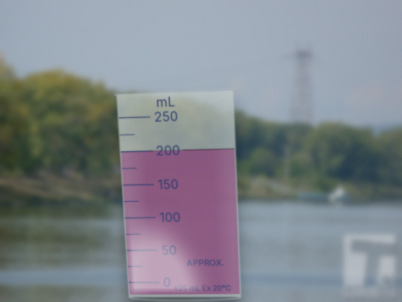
200 (mL)
